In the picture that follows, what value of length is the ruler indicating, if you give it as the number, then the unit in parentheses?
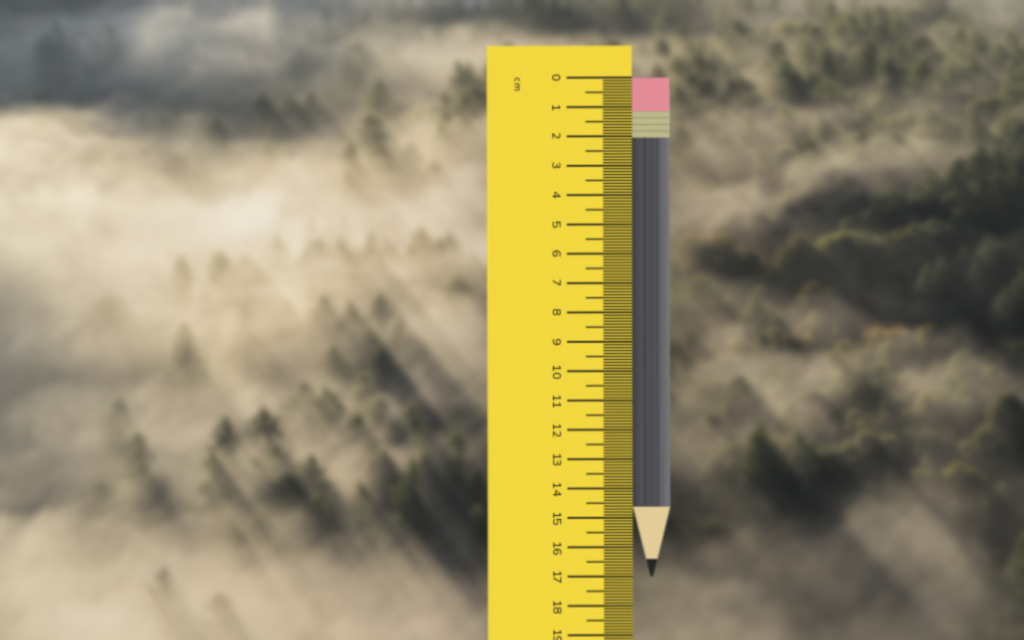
17 (cm)
